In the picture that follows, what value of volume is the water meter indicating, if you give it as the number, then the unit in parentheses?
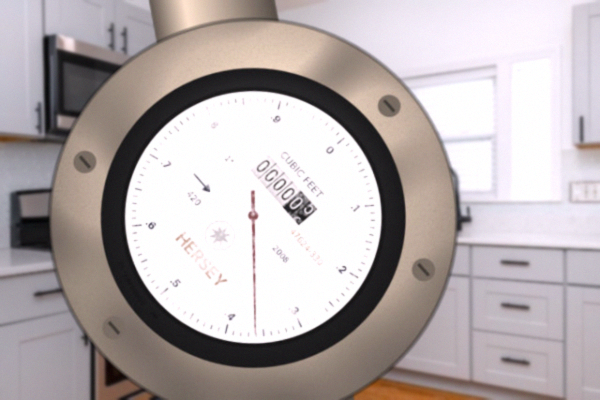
5.36 (ft³)
